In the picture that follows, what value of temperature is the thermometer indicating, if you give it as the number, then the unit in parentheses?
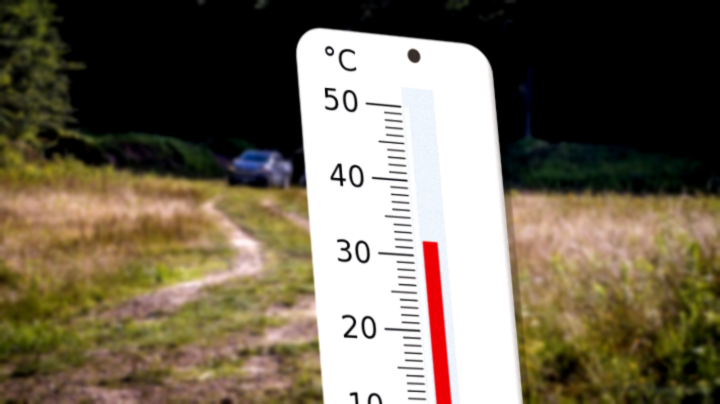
32 (°C)
